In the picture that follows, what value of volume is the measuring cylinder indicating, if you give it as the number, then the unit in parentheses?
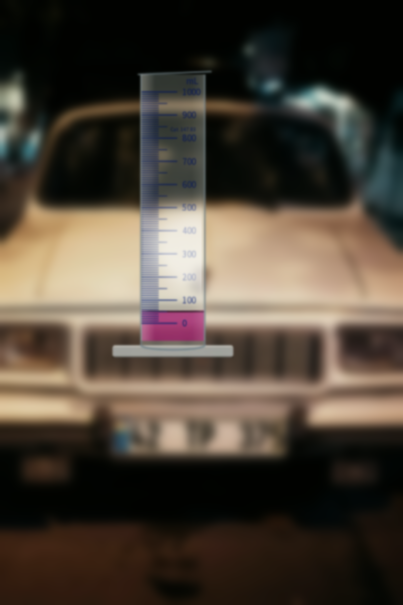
50 (mL)
